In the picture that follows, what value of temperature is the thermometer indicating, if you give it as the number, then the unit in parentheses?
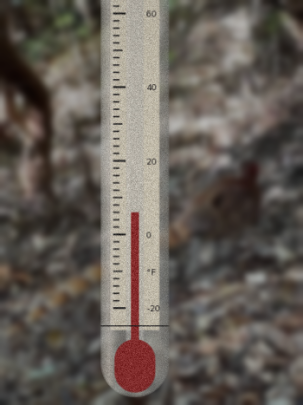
6 (°F)
